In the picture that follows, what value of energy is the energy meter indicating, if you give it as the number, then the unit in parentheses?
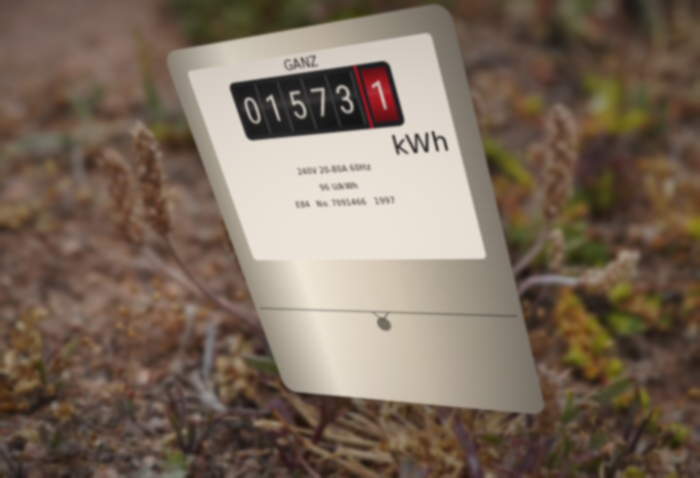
1573.1 (kWh)
